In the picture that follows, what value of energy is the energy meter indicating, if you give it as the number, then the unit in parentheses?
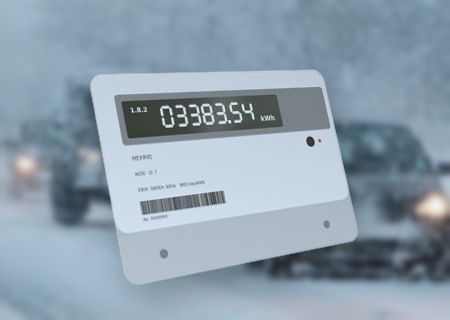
3383.54 (kWh)
